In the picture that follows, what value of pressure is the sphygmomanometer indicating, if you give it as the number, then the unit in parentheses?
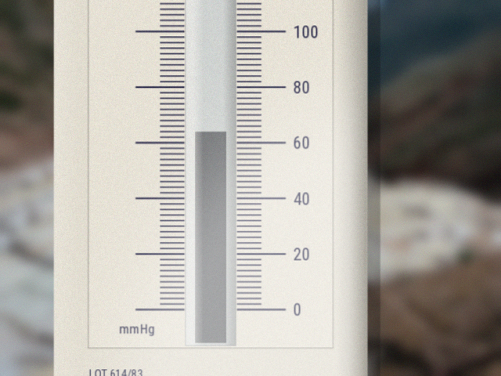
64 (mmHg)
